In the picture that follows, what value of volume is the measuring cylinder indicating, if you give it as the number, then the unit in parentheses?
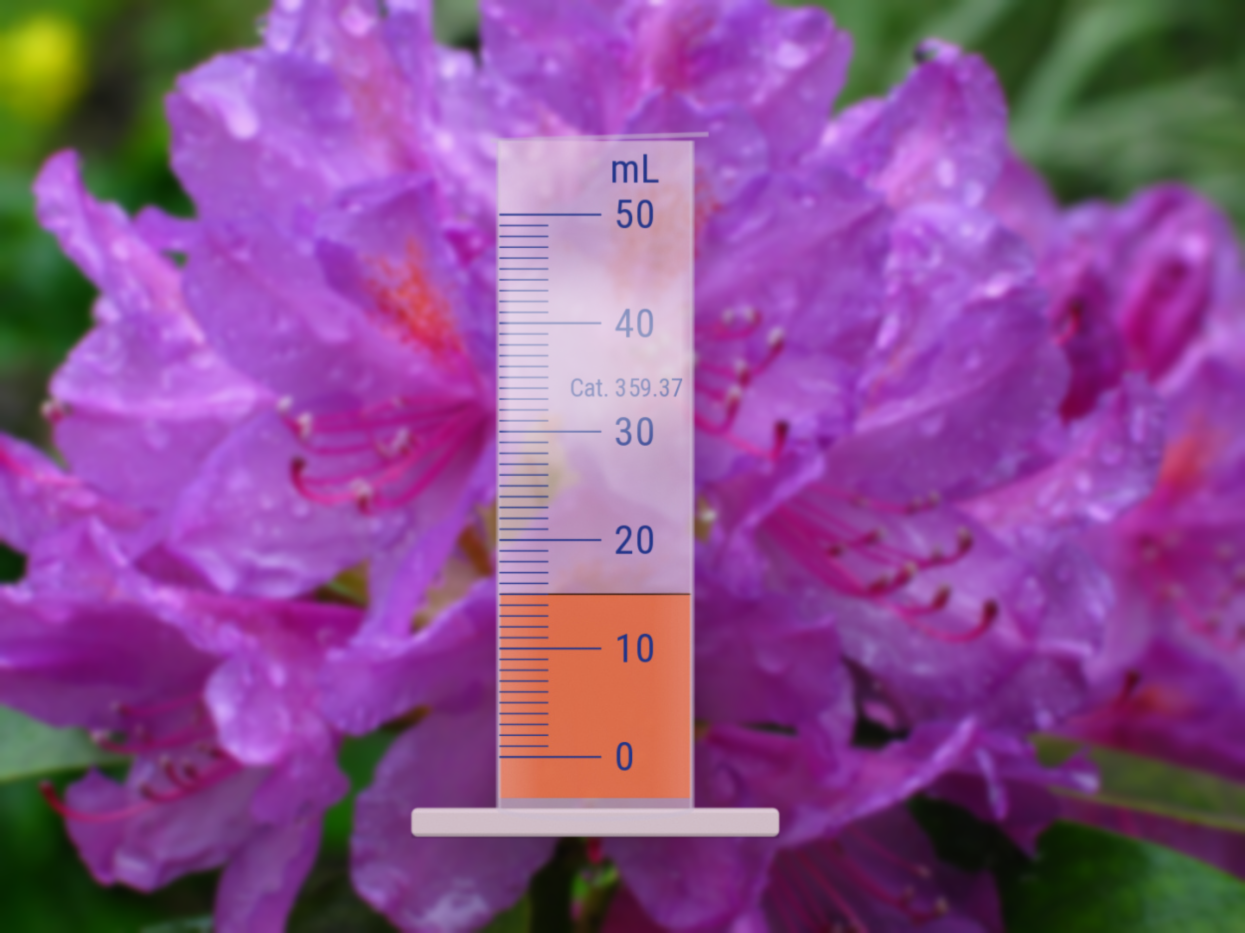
15 (mL)
